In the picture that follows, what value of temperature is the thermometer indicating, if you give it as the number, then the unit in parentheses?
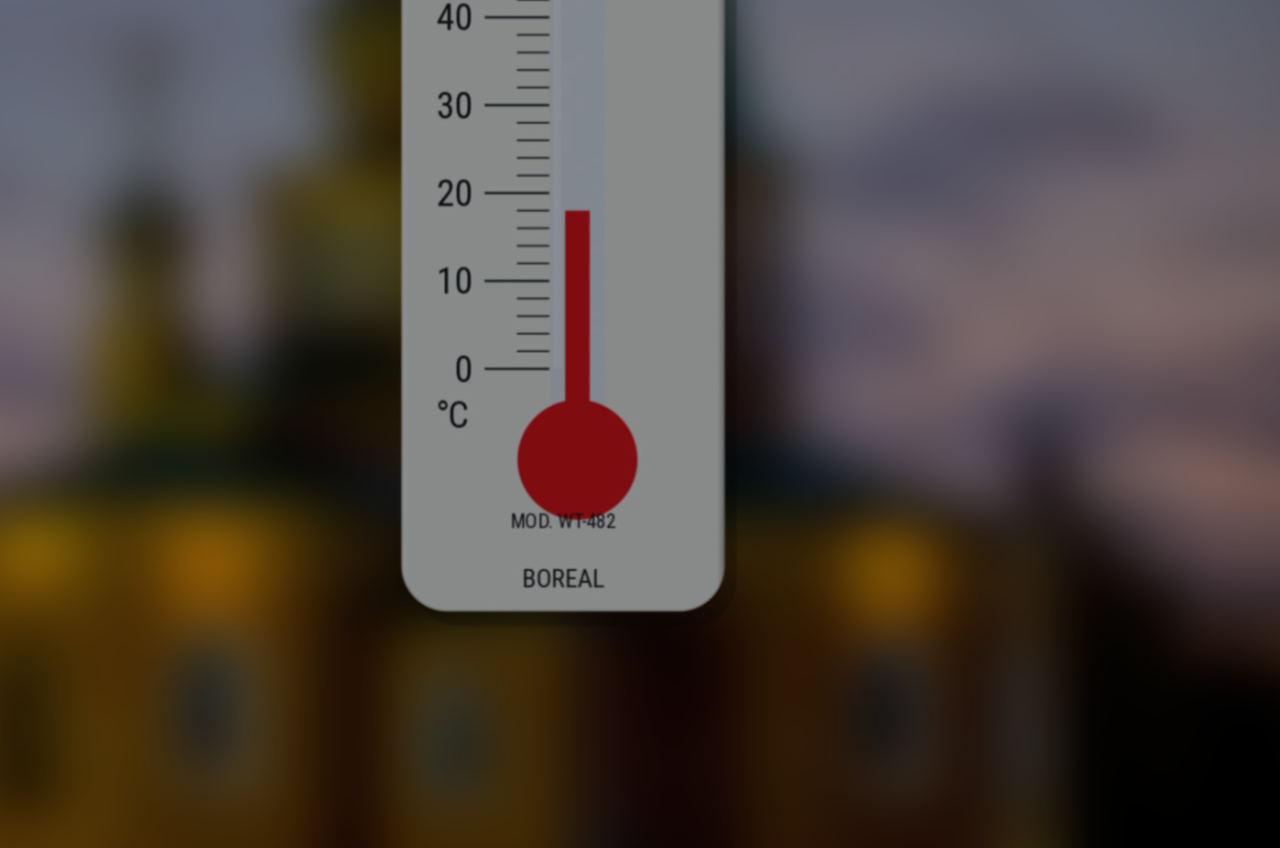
18 (°C)
